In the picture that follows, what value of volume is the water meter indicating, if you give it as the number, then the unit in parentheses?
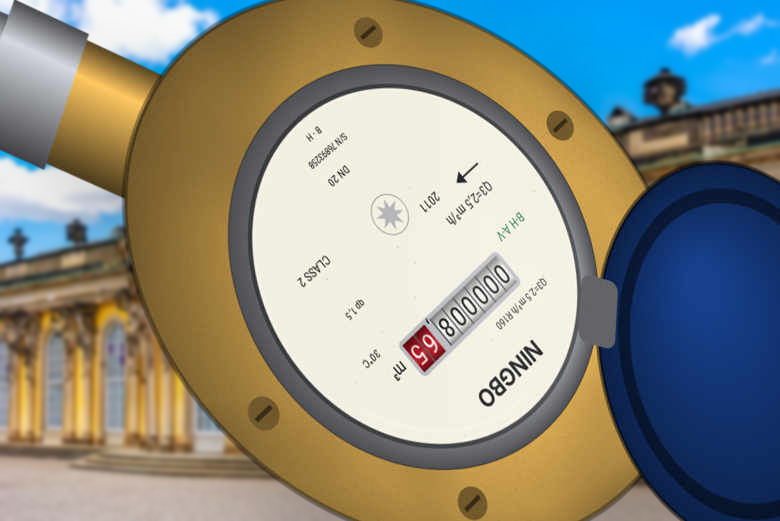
8.65 (m³)
